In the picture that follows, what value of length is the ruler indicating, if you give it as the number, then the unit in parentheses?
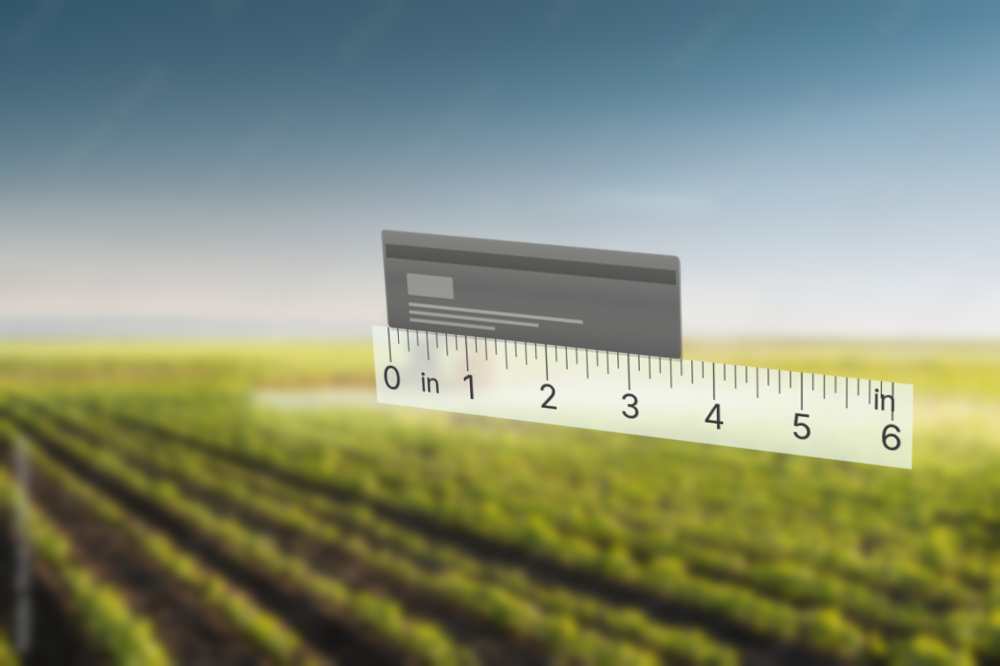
3.625 (in)
